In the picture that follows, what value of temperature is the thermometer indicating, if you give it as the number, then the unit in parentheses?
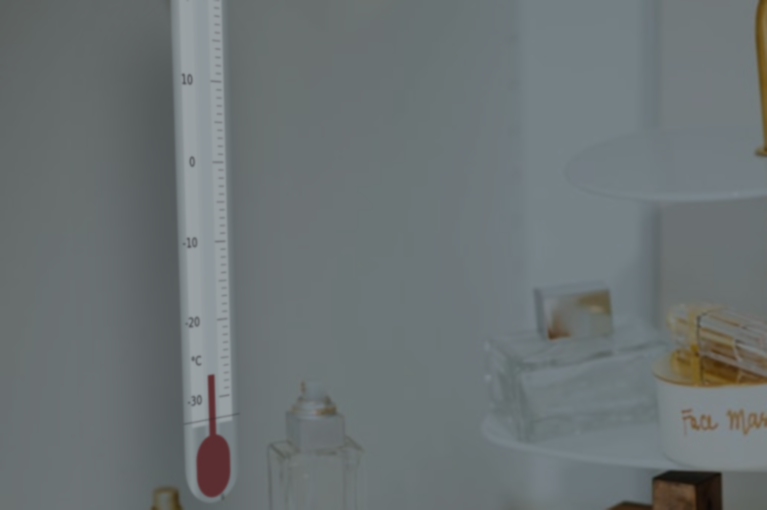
-27 (°C)
